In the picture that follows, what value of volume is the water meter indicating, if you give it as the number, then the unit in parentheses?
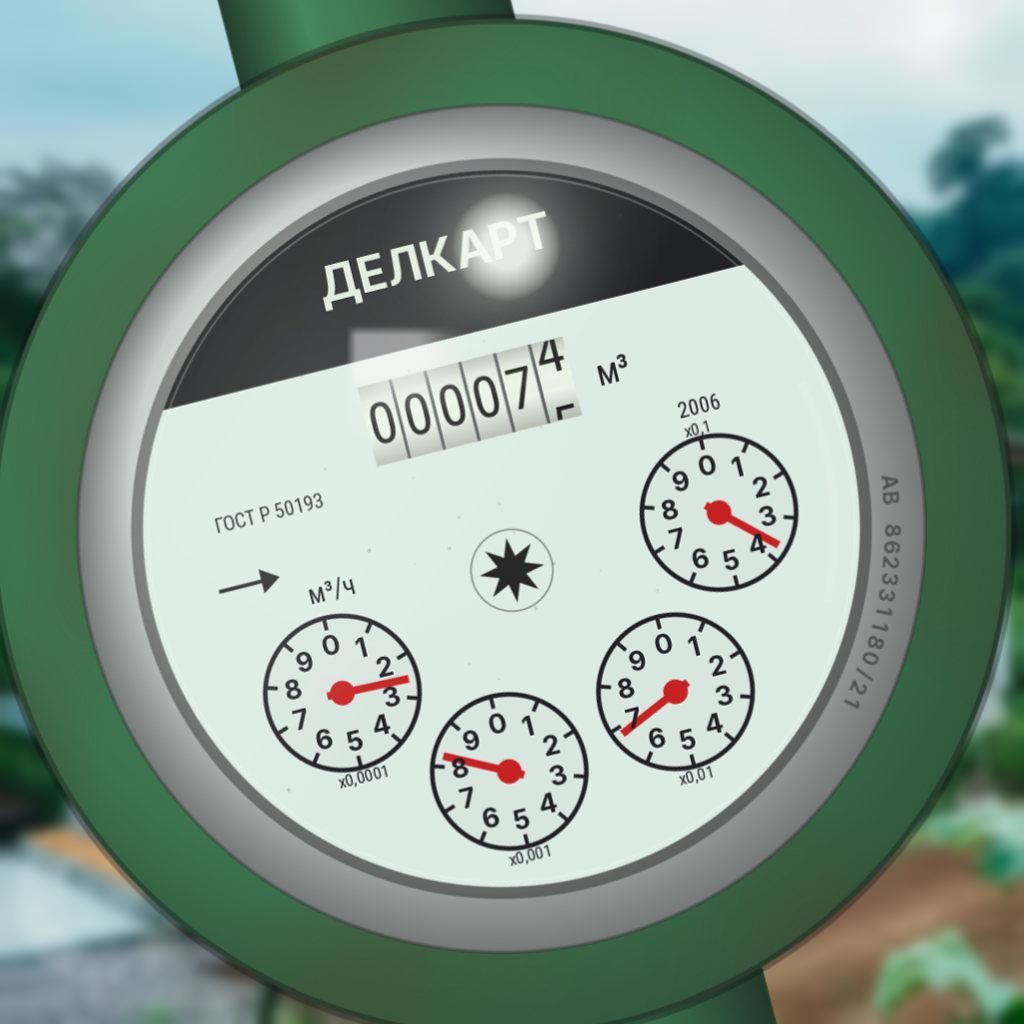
74.3682 (m³)
